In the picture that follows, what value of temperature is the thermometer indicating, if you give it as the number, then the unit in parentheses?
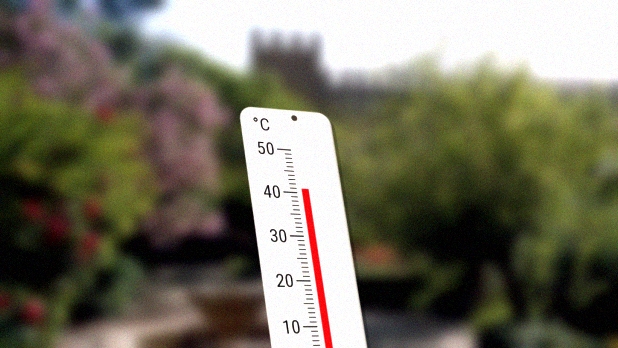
41 (°C)
